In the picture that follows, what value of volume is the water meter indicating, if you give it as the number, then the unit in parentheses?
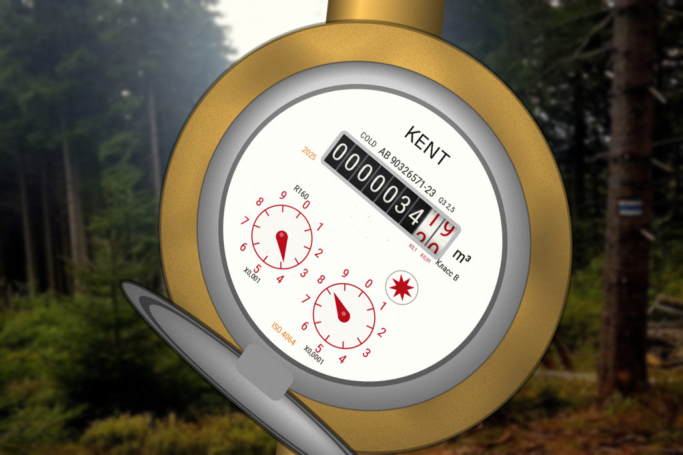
34.1938 (m³)
